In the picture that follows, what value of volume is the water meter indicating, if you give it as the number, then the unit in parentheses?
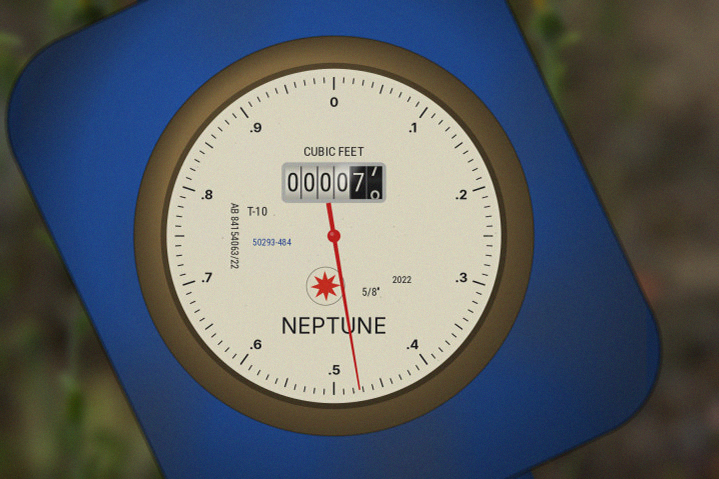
77.47 (ft³)
